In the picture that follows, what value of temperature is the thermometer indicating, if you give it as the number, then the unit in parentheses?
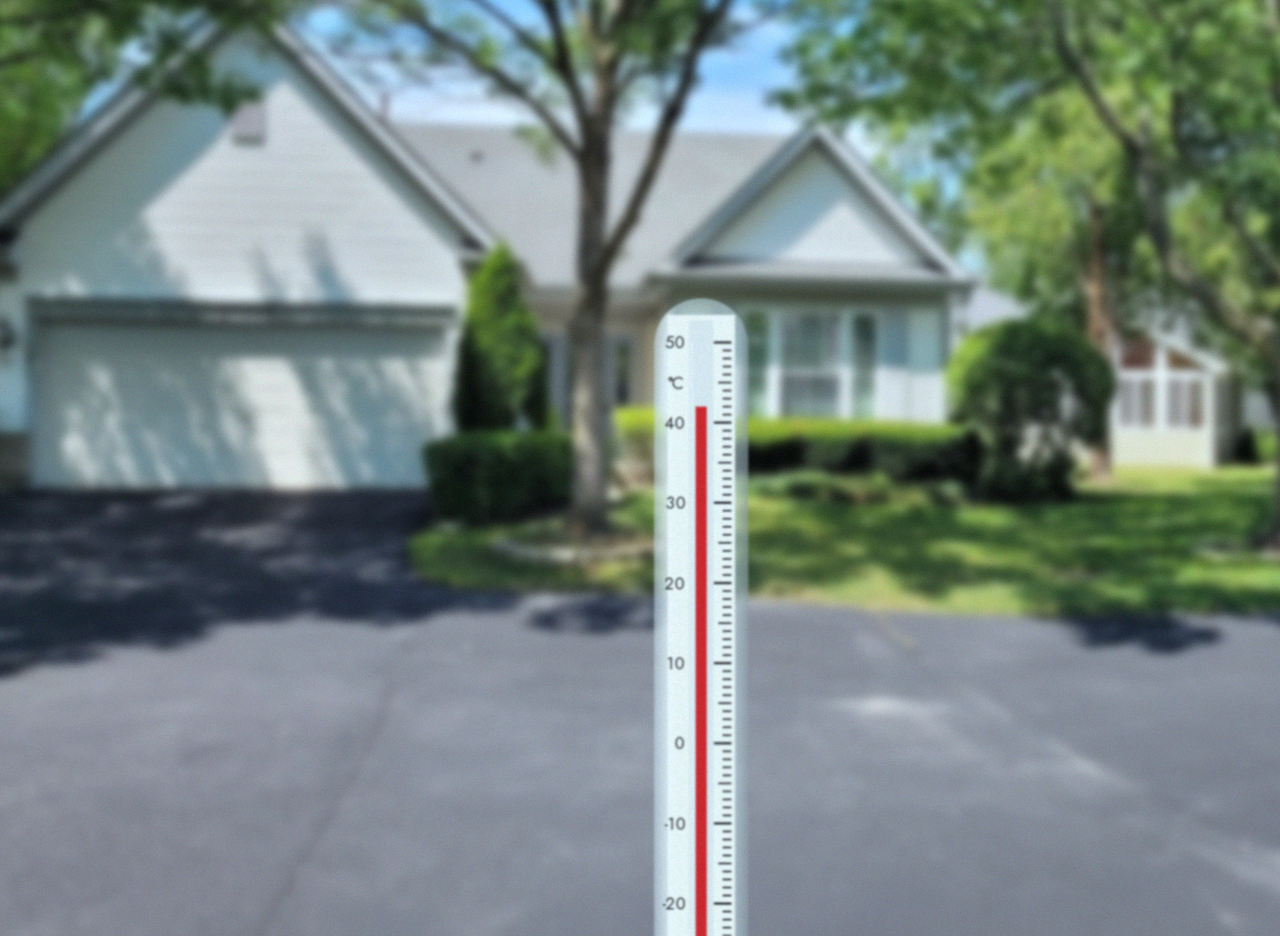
42 (°C)
